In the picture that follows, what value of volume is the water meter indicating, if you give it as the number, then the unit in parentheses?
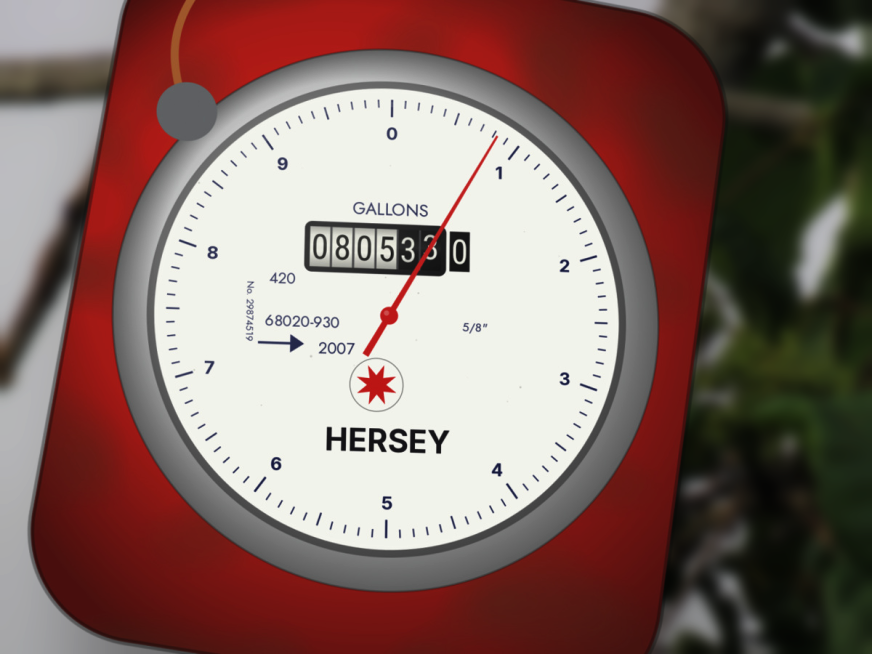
805330.8 (gal)
